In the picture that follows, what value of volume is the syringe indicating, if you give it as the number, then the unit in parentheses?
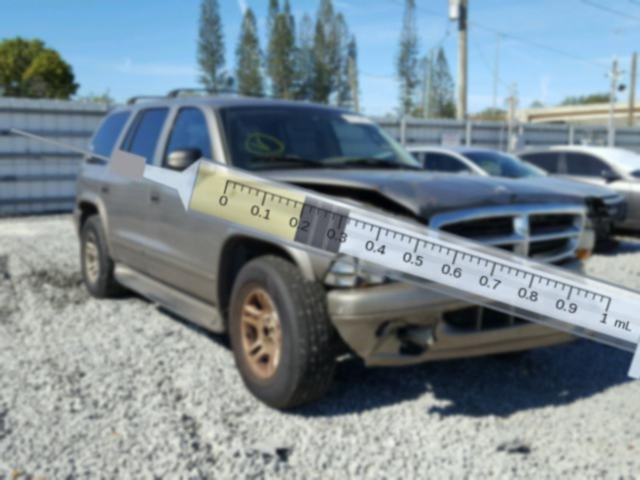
0.2 (mL)
